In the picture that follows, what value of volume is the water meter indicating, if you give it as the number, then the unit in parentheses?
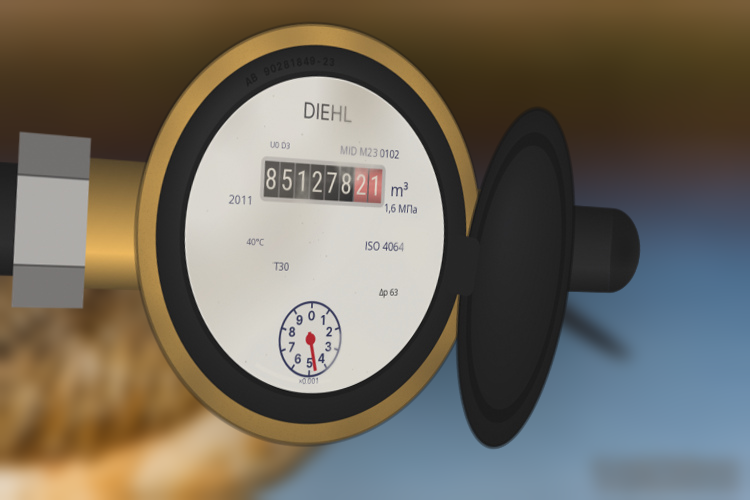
851278.214 (m³)
